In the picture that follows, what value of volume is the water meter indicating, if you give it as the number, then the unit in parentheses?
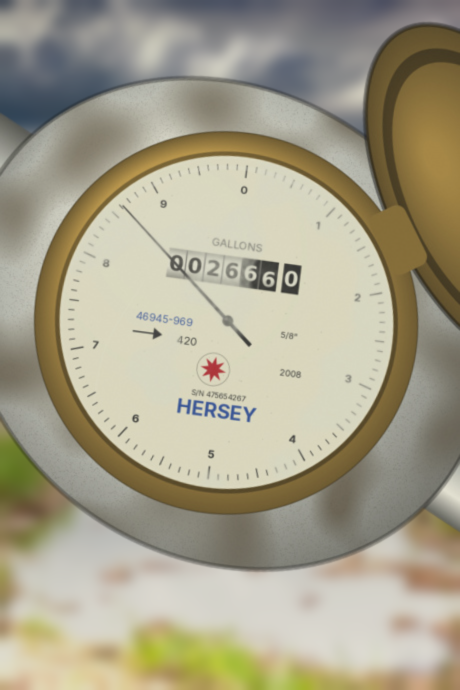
26658.6 (gal)
